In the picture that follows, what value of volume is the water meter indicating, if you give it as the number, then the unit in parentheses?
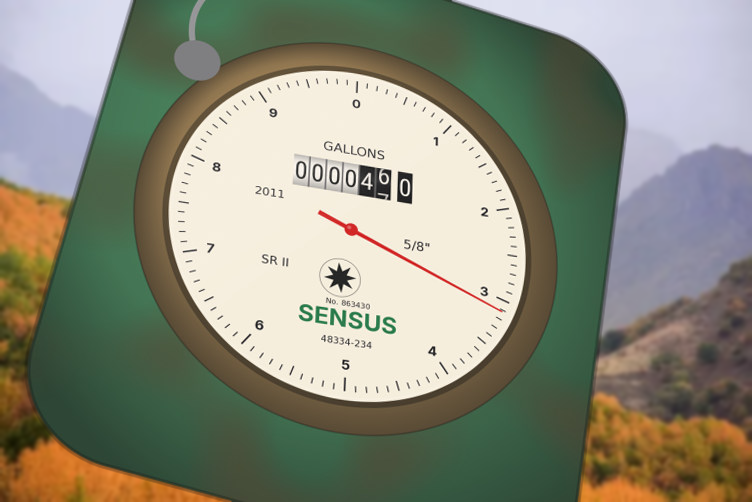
463.1 (gal)
